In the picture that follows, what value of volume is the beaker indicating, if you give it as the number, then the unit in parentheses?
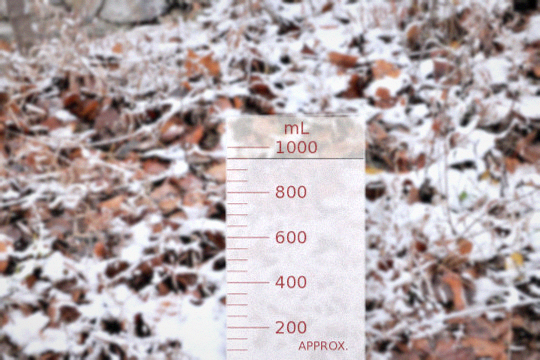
950 (mL)
